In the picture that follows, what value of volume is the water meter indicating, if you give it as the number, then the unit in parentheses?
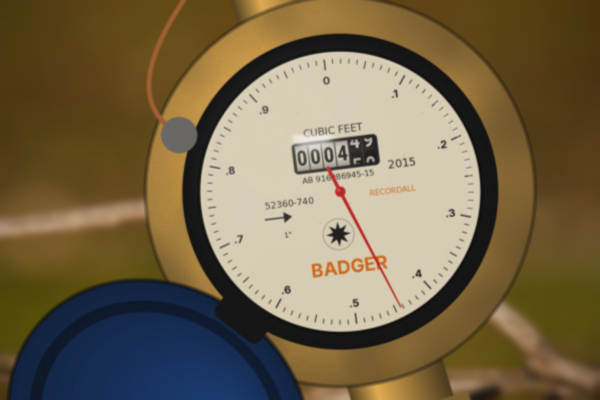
449.44 (ft³)
